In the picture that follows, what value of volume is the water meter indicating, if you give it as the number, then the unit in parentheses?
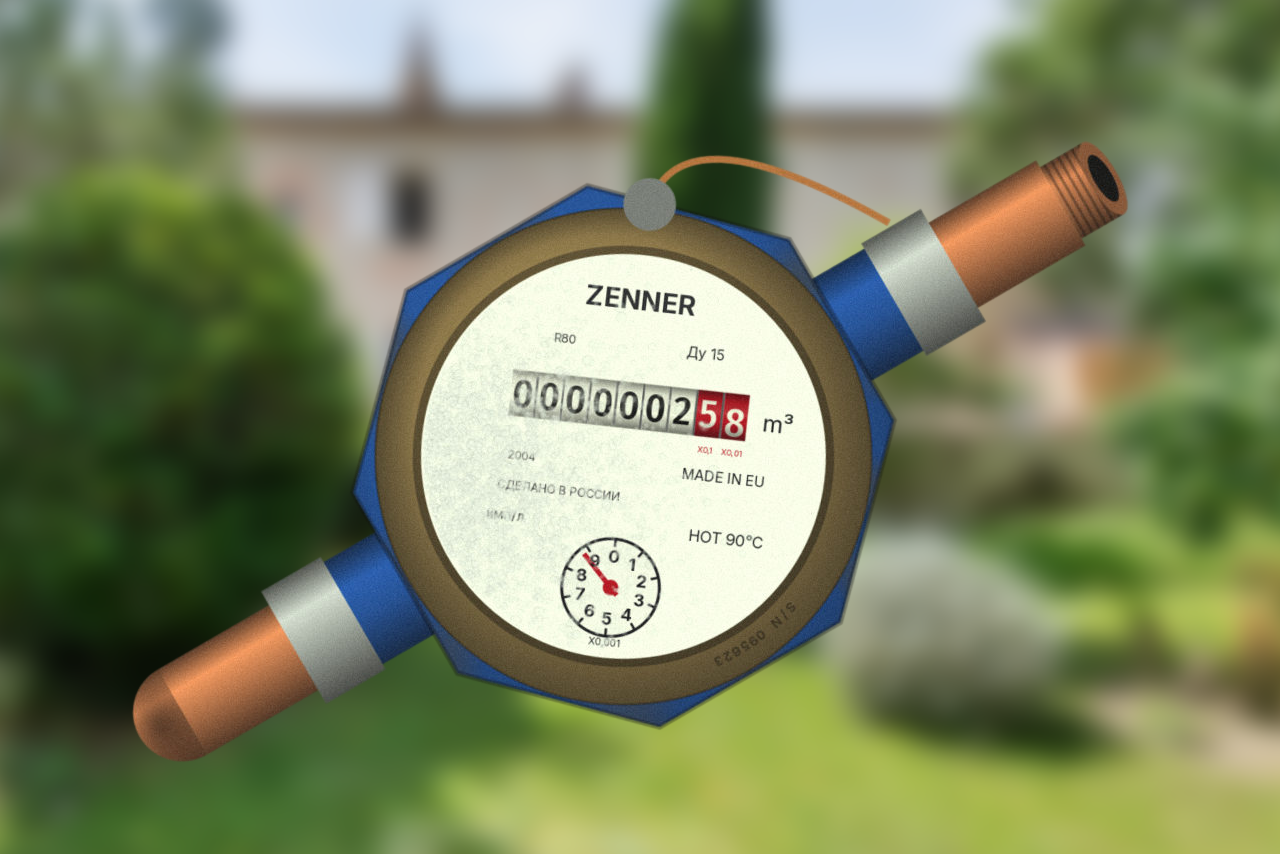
2.578 (m³)
